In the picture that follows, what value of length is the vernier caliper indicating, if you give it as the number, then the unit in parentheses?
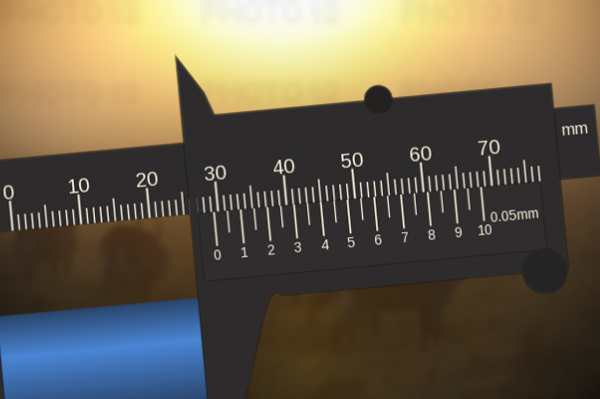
29.4 (mm)
